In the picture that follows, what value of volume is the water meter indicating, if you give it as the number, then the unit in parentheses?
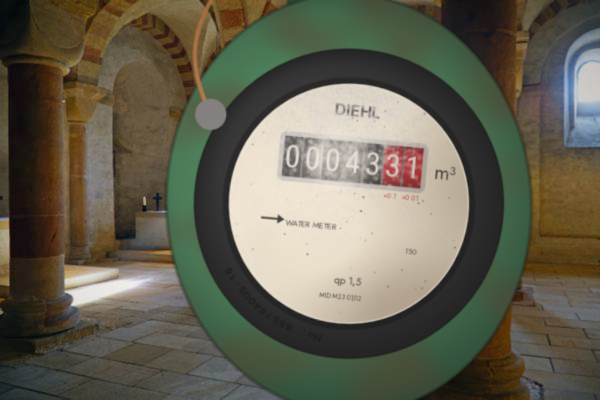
43.31 (m³)
